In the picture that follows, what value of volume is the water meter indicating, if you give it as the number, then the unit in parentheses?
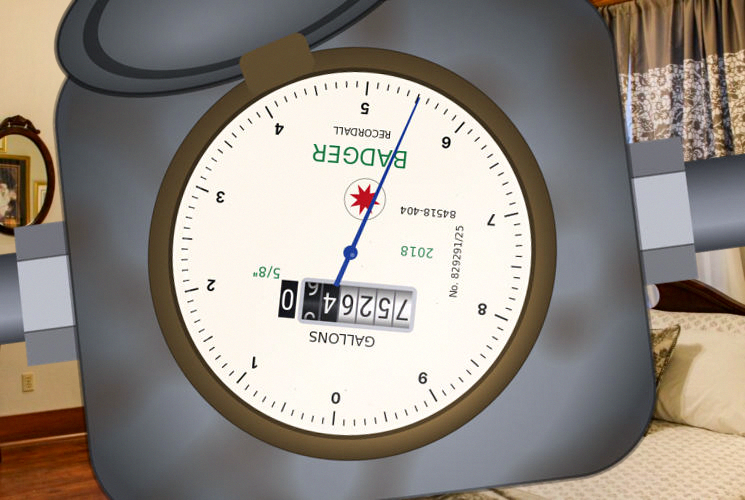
7526455.5 (gal)
